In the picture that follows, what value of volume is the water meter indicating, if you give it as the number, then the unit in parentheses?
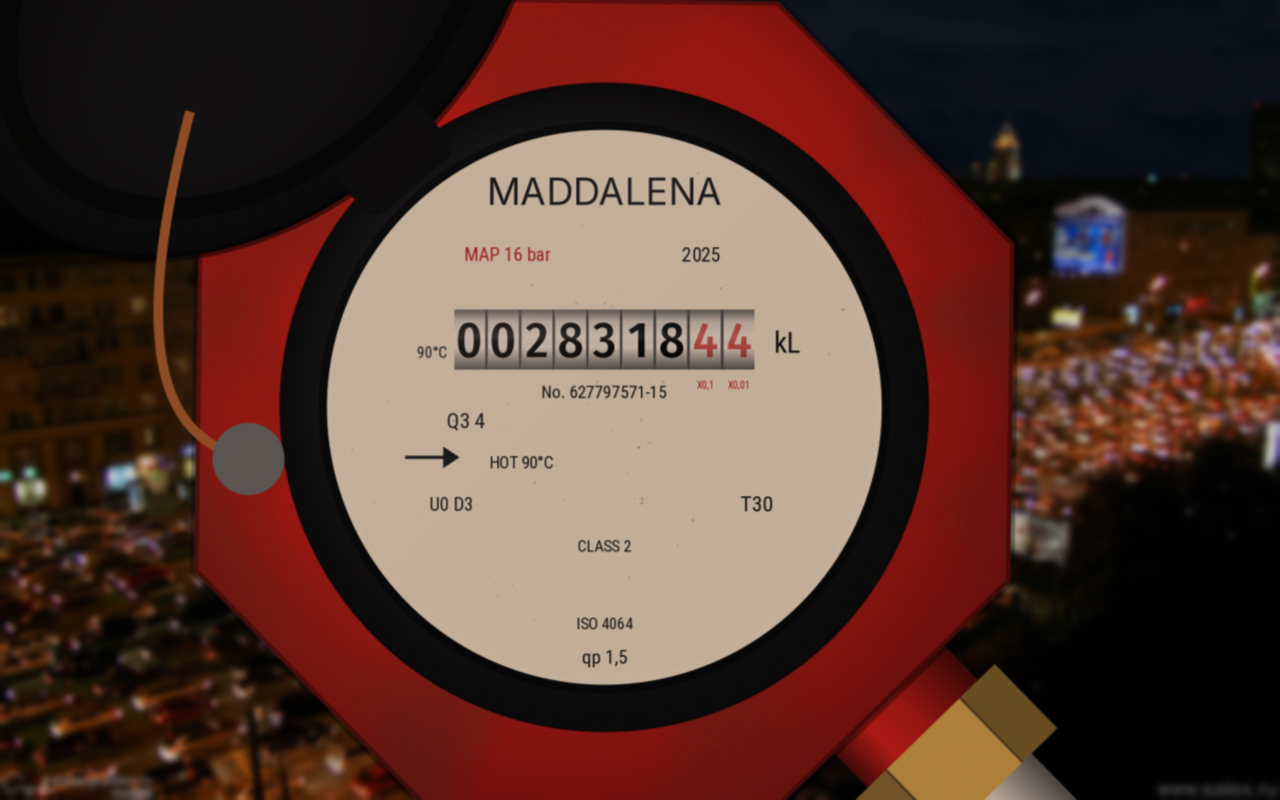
28318.44 (kL)
